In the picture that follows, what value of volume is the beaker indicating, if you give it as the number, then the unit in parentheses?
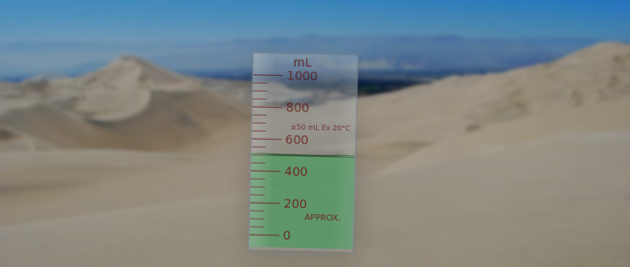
500 (mL)
